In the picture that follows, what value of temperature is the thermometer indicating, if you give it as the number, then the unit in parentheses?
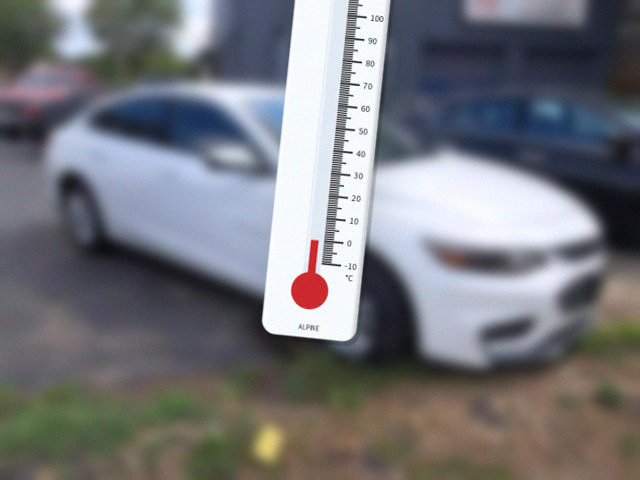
0 (°C)
